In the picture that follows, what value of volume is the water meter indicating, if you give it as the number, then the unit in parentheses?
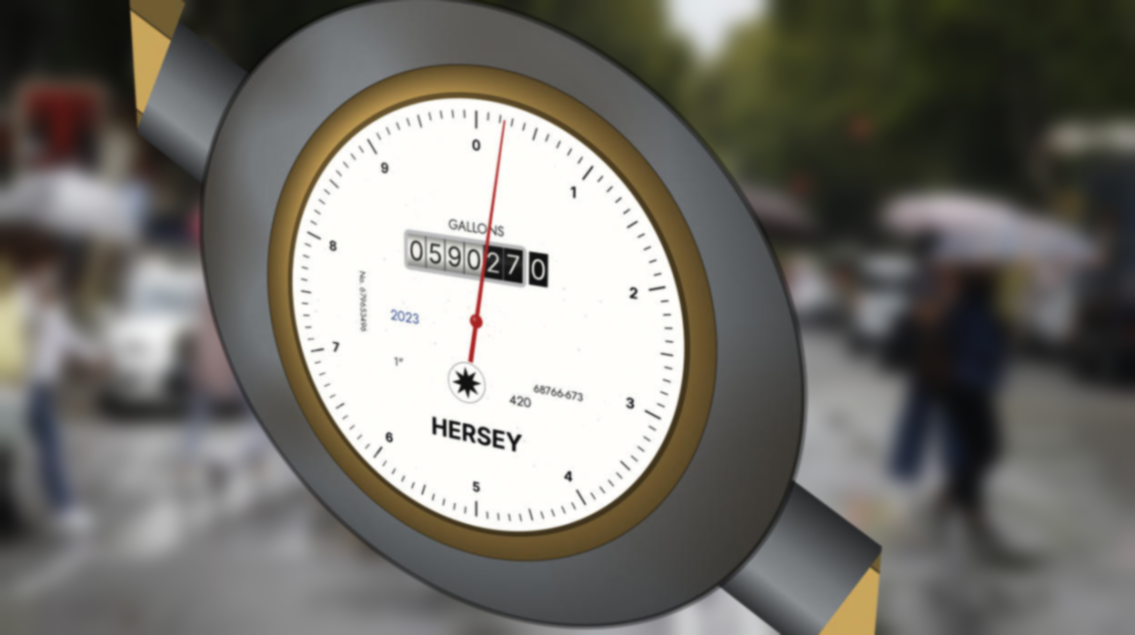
590270.2 (gal)
